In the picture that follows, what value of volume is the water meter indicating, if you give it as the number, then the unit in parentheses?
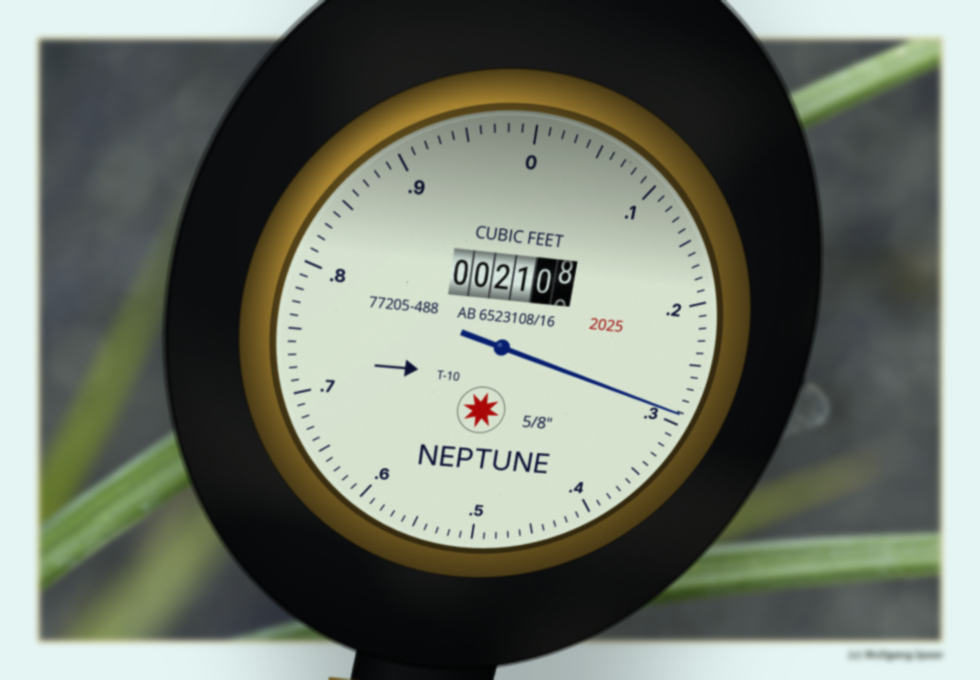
2108.29 (ft³)
